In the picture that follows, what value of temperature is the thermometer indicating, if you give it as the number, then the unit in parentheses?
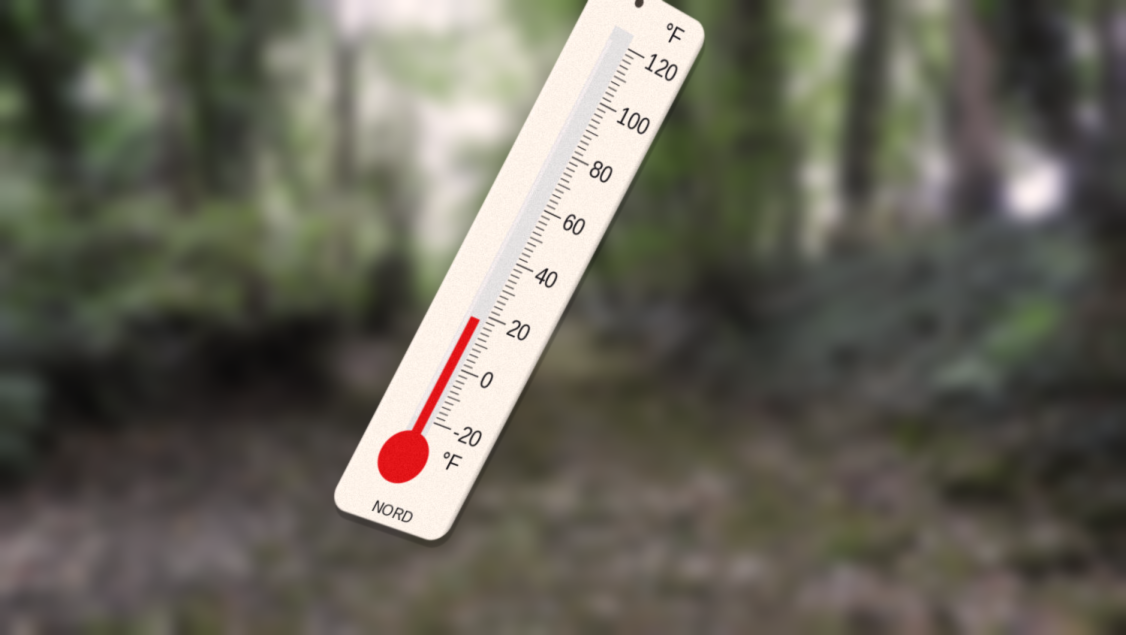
18 (°F)
